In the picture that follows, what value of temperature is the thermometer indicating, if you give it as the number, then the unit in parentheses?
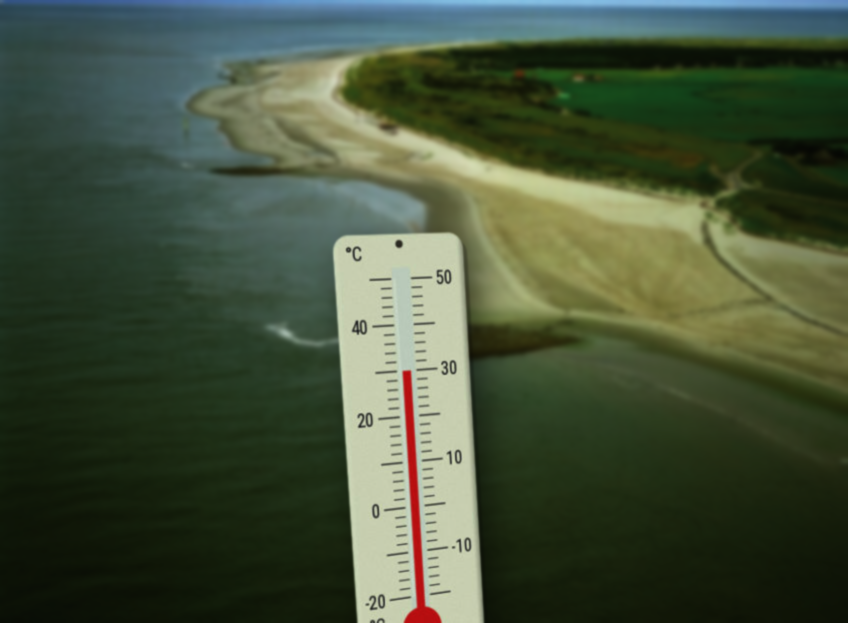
30 (°C)
